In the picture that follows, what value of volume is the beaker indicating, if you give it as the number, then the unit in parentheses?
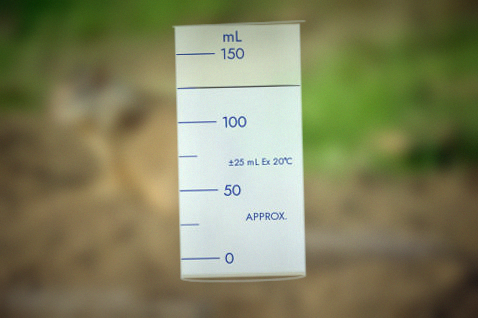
125 (mL)
